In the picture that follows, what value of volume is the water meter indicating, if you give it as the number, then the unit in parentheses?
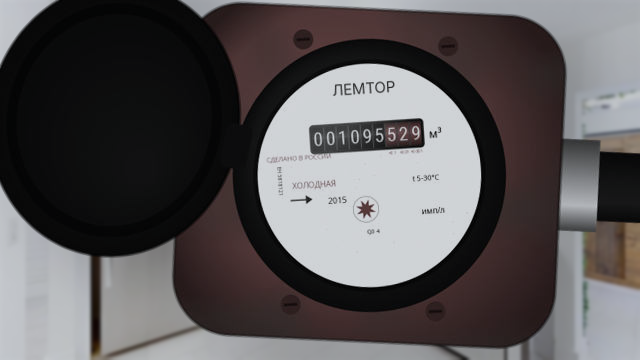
1095.529 (m³)
